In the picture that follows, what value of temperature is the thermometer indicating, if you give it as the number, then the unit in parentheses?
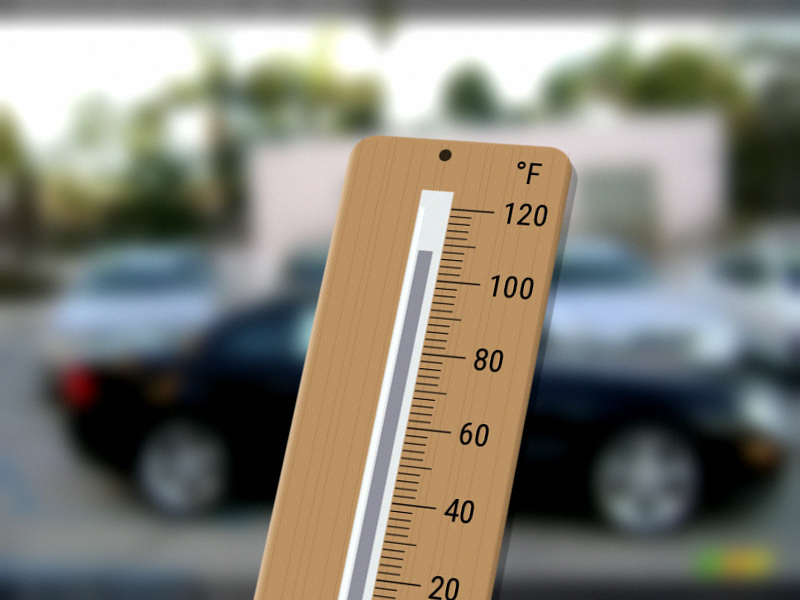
108 (°F)
